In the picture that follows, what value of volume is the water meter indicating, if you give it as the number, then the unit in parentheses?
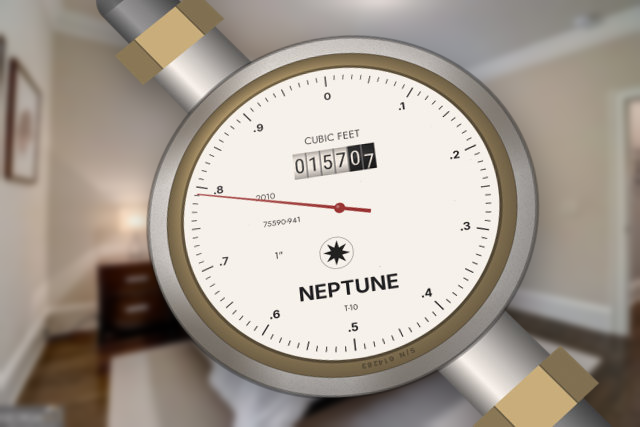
15706.79 (ft³)
